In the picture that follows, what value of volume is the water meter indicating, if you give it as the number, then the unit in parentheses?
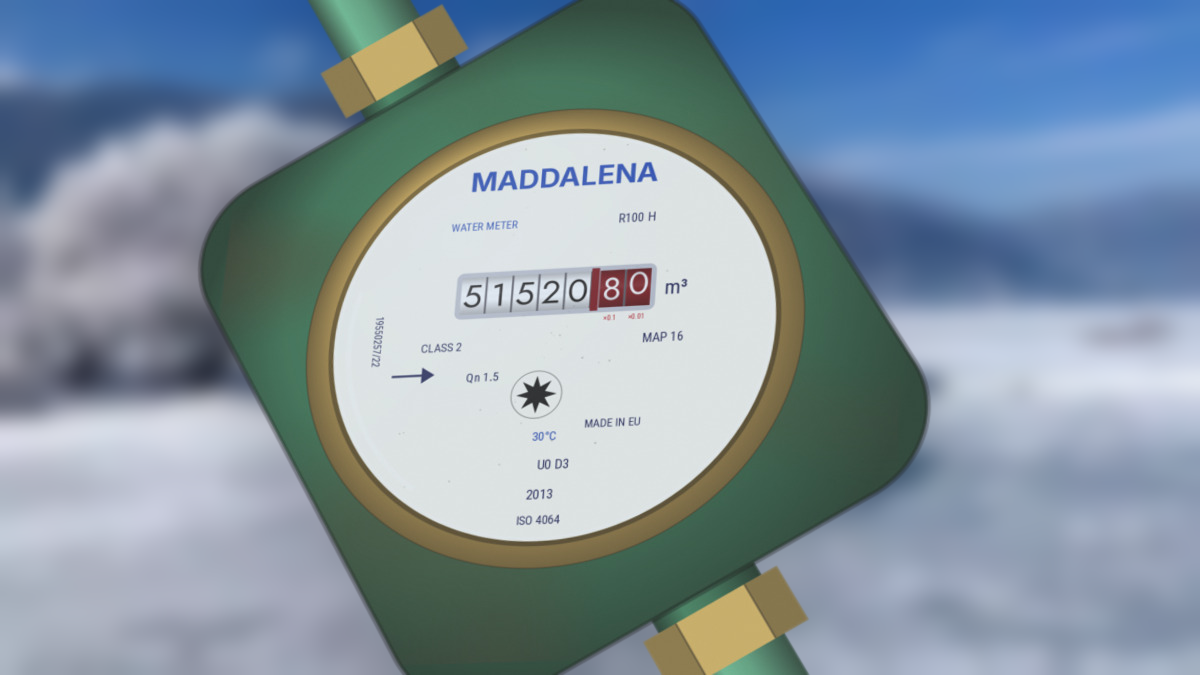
51520.80 (m³)
